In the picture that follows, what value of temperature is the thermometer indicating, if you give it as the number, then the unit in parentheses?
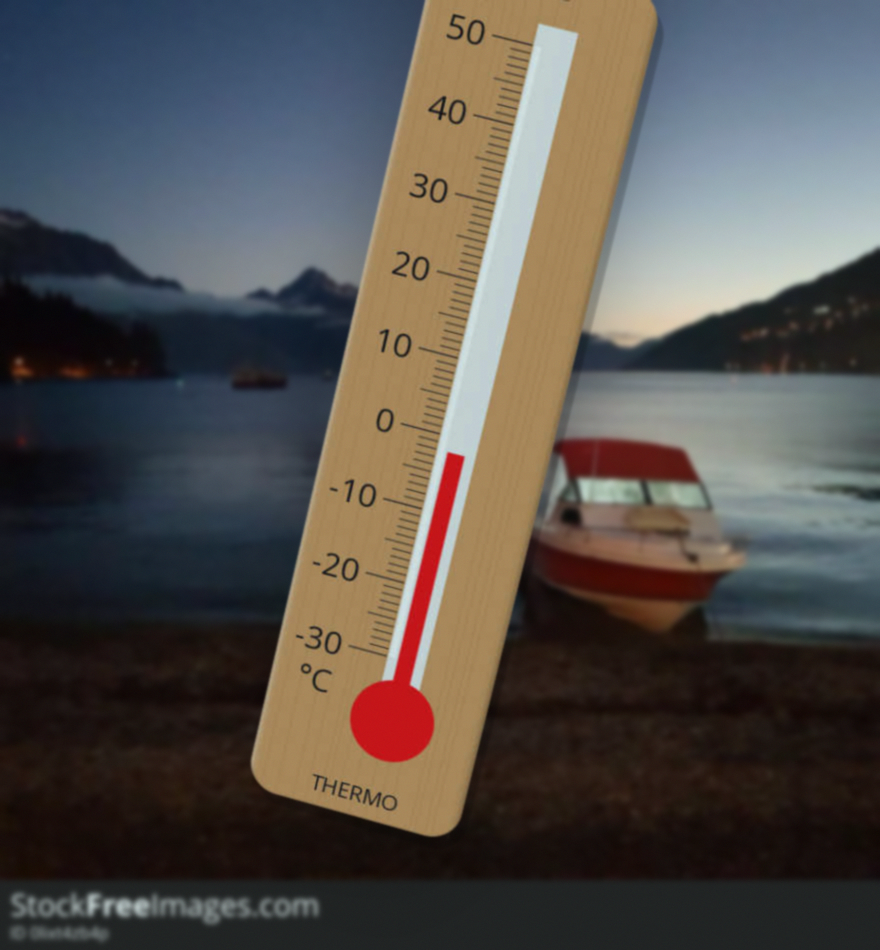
-2 (°C)
